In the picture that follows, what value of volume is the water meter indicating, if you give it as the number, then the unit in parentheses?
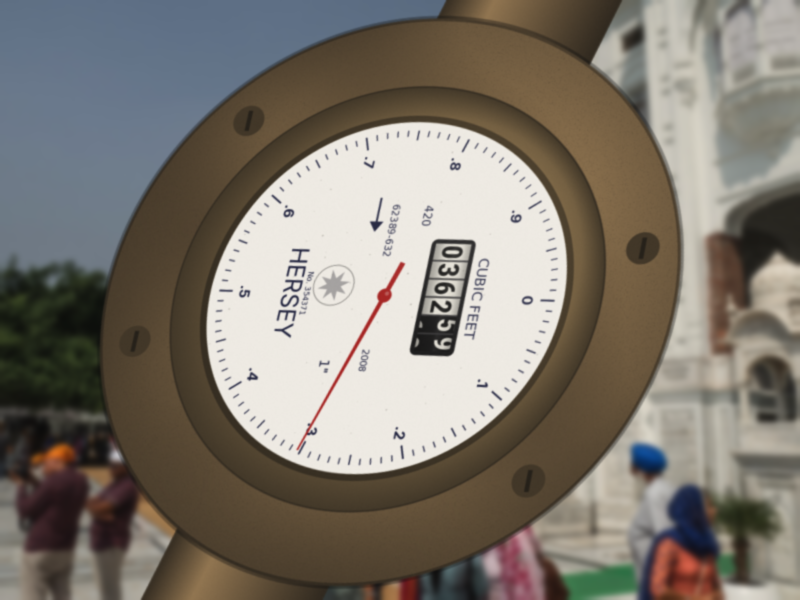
36259.30 (ft³)
